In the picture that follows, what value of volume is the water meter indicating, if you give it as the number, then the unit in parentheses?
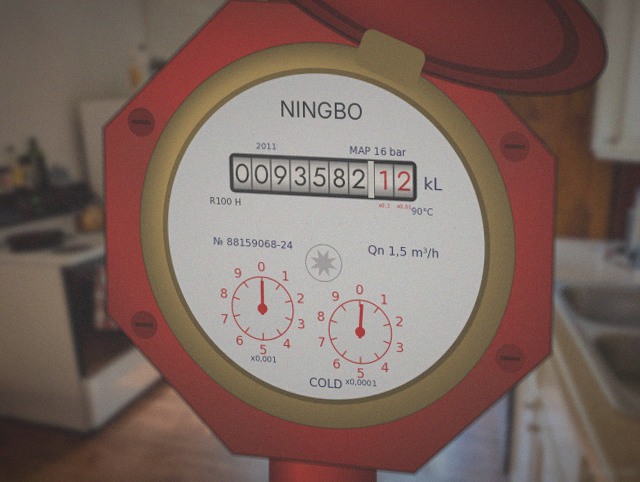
93582.1200 (kL)
